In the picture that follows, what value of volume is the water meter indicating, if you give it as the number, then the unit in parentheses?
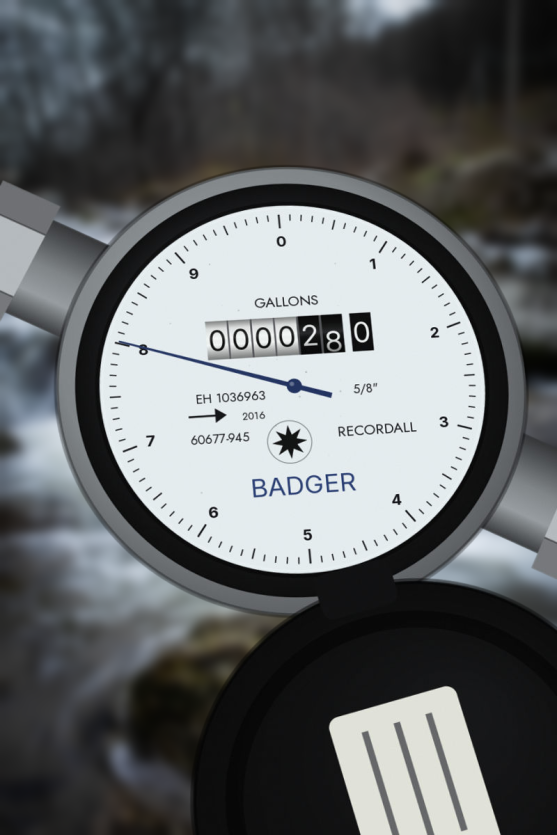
278.0 (gal)
